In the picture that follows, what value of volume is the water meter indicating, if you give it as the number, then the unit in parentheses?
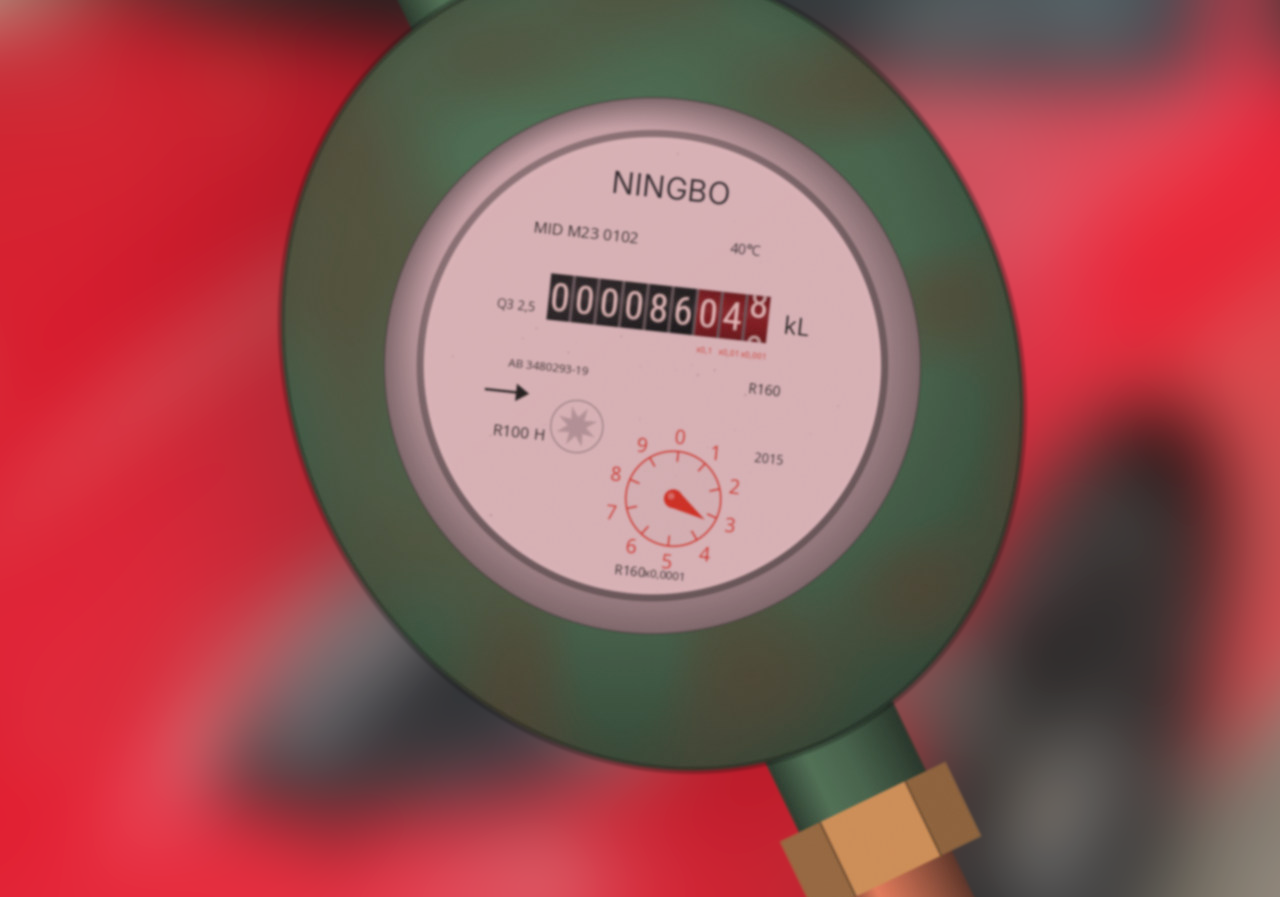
86.0483 (kL)
